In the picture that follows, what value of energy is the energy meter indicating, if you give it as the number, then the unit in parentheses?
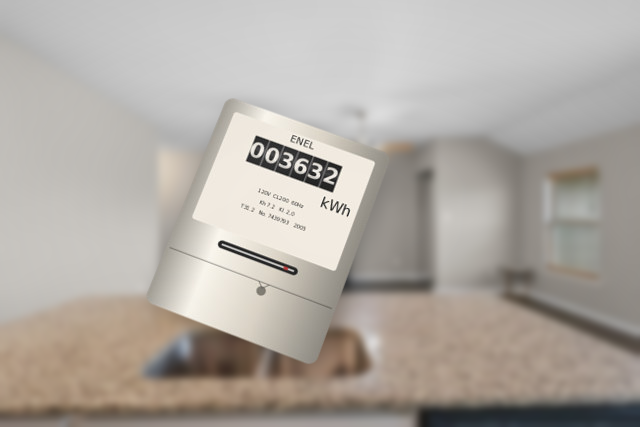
3632 (kWh)
